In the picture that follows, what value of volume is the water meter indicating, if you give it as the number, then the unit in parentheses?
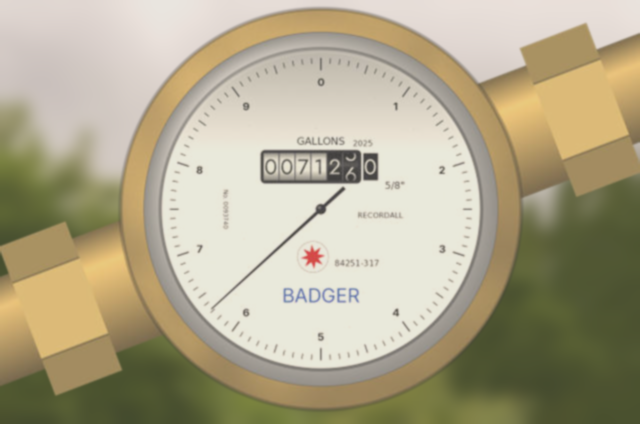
71256.3 (gal)
